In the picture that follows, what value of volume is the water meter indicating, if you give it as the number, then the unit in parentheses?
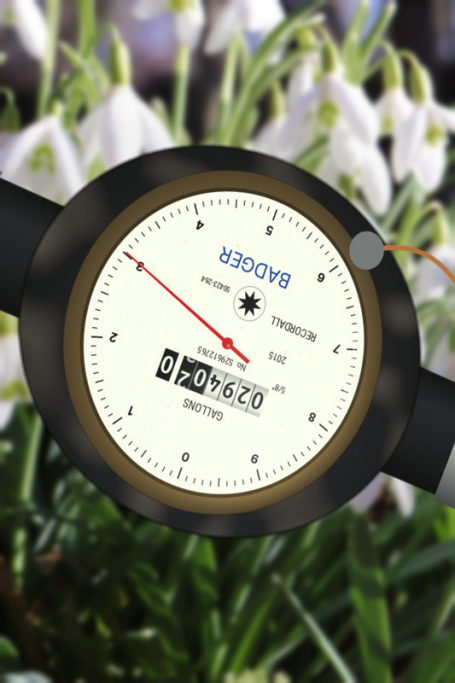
294023.0 (gal)
